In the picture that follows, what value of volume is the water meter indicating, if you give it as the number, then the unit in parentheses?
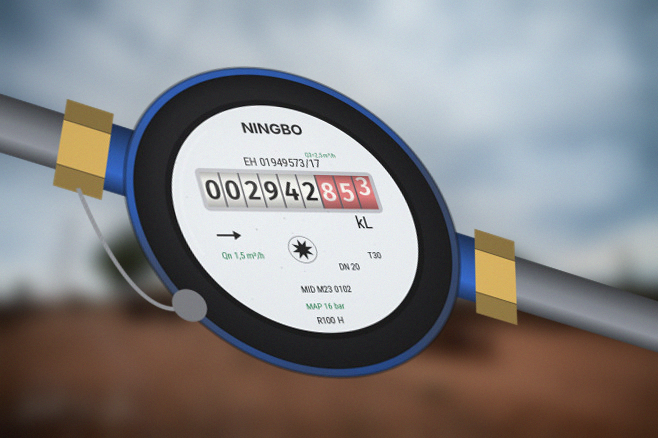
2942.853 (kL)
